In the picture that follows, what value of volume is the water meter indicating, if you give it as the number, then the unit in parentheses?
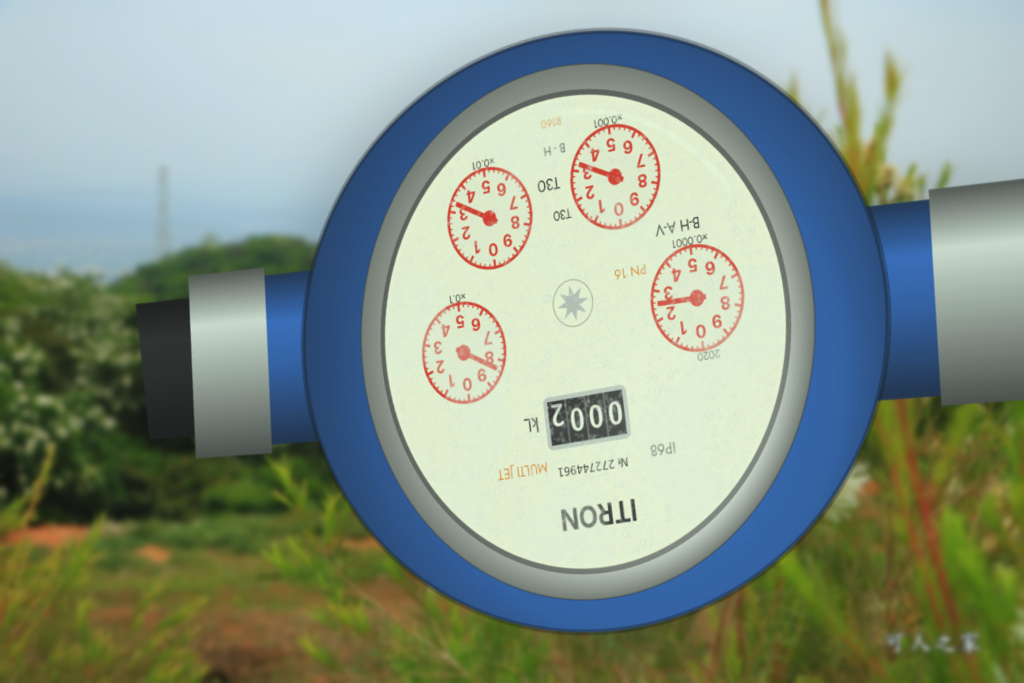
1.8332 (kL)
